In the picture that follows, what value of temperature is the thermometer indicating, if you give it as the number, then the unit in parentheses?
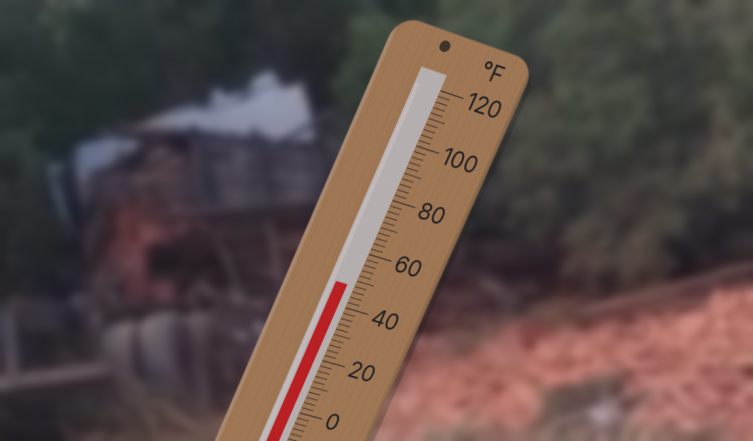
48 (°F)
